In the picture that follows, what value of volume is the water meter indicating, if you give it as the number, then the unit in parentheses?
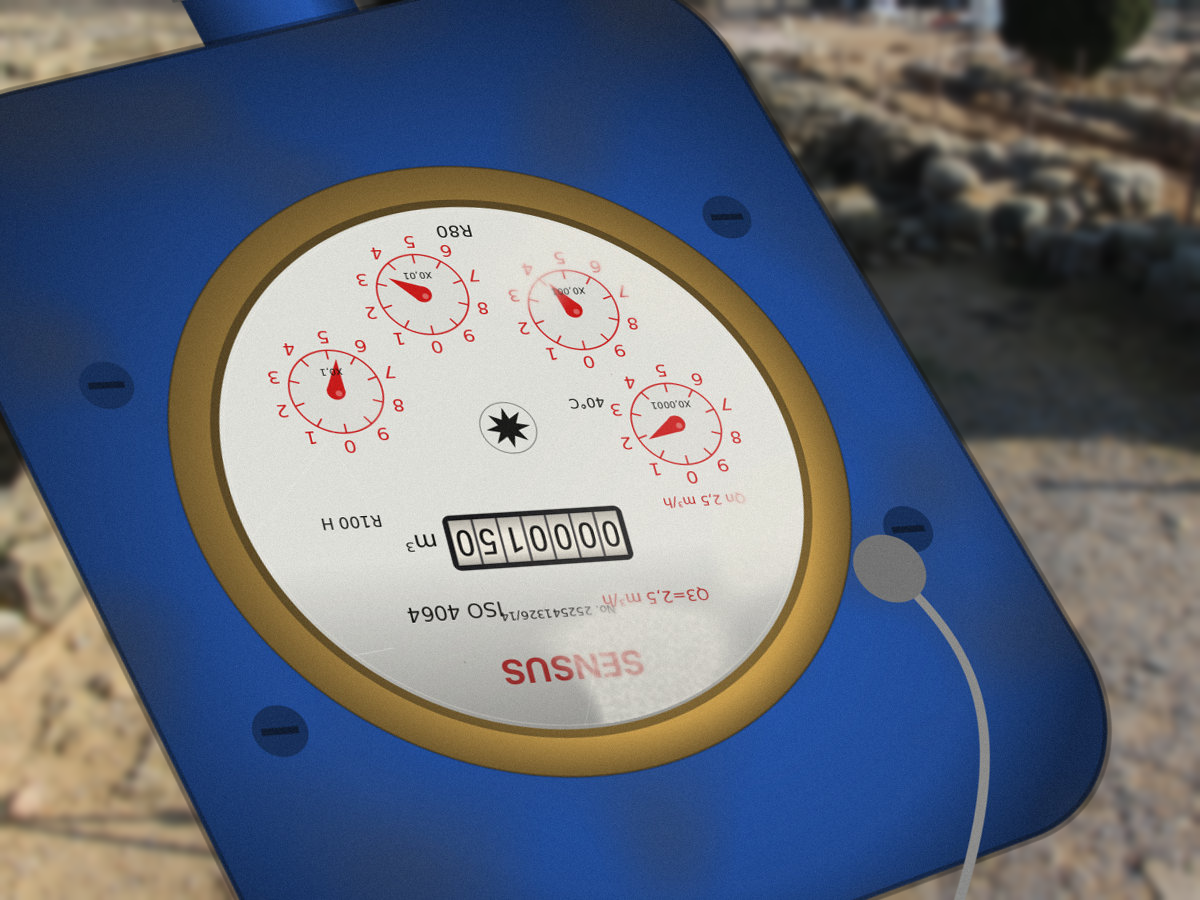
150.5341 (m³)
